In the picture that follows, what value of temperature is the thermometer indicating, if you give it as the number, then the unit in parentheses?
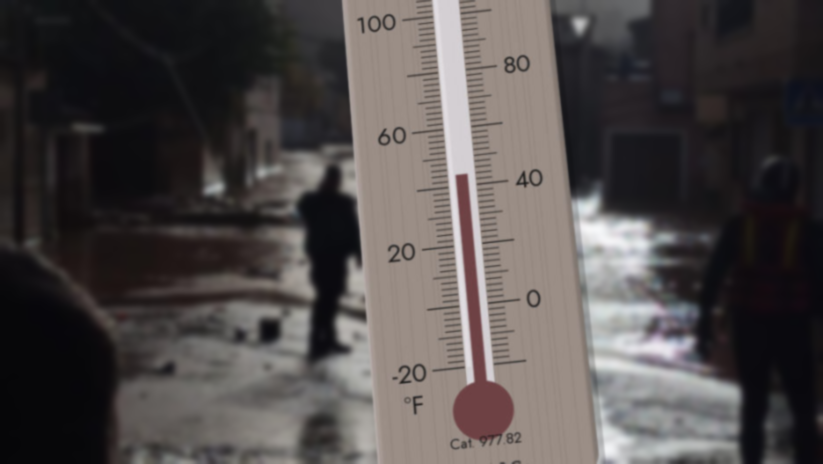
44 (°F)
